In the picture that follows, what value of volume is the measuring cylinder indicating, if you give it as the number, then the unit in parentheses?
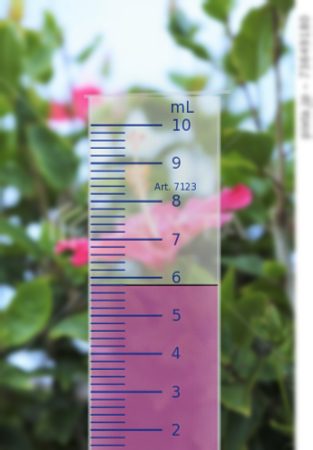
5.8 (mL)
